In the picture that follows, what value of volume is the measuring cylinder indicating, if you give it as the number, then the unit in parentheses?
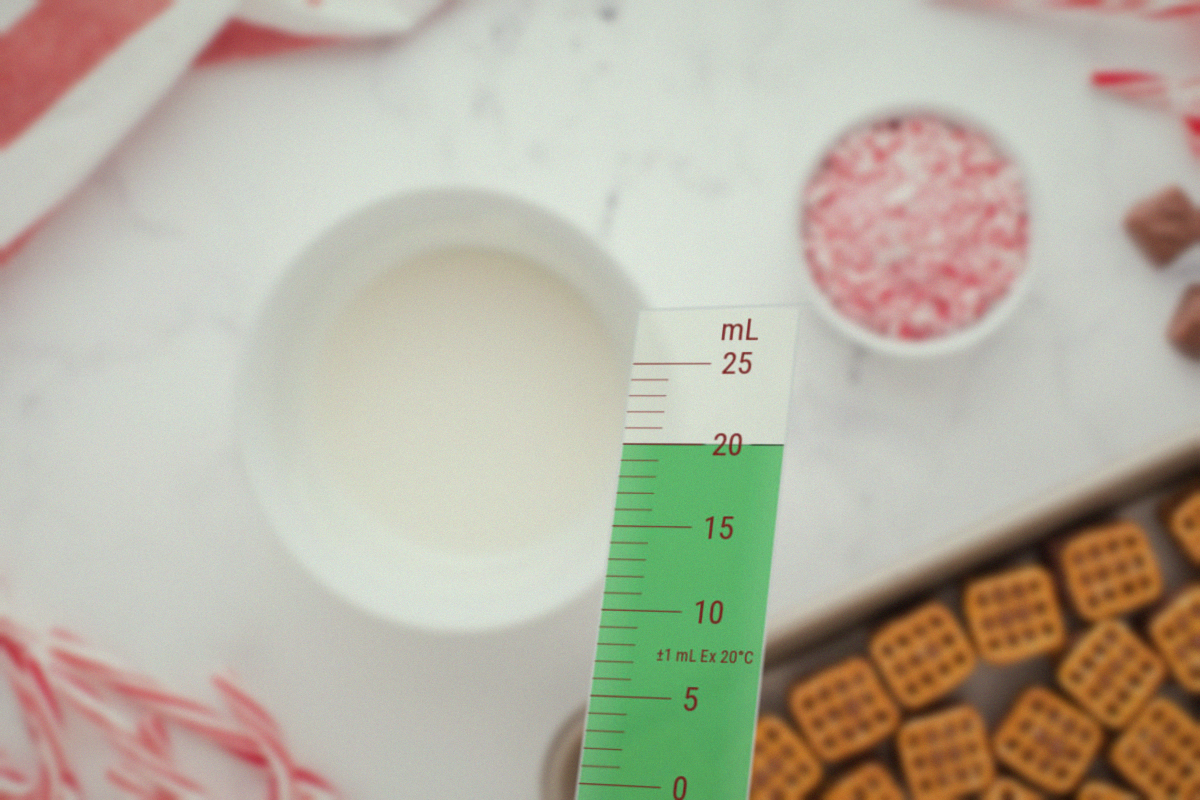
20 (mL)
